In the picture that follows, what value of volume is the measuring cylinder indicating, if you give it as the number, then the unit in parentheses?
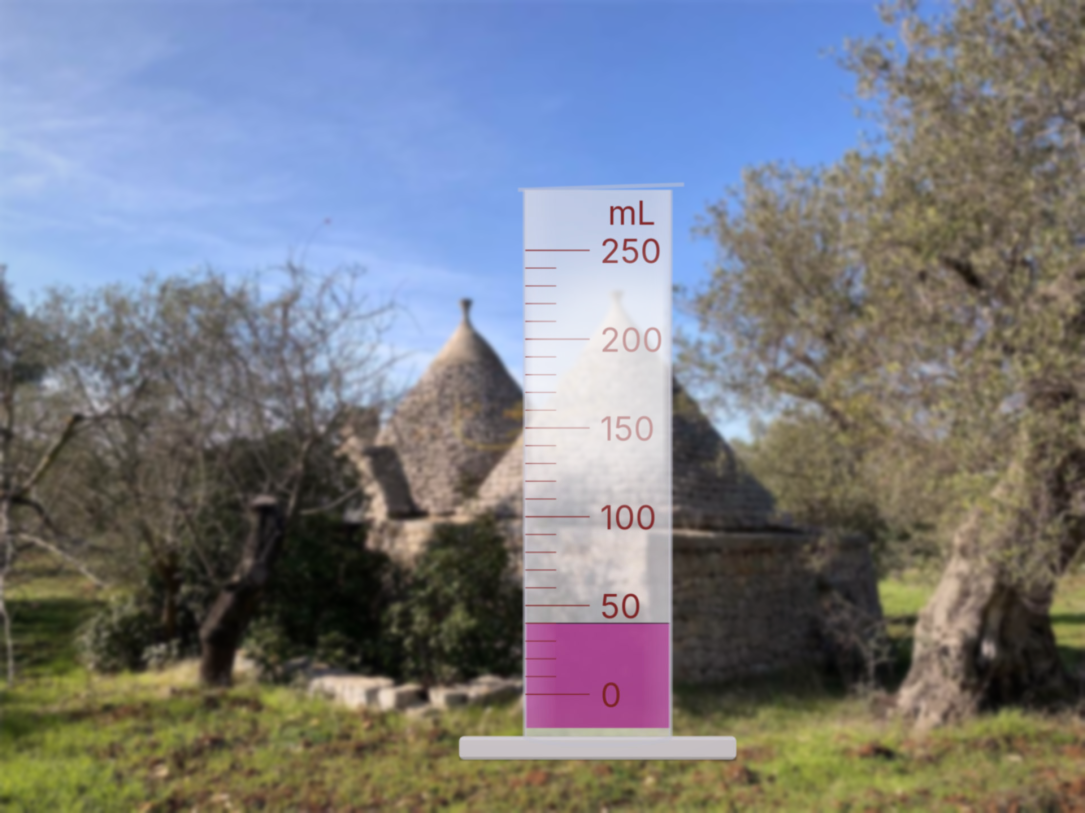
40 (mL)
